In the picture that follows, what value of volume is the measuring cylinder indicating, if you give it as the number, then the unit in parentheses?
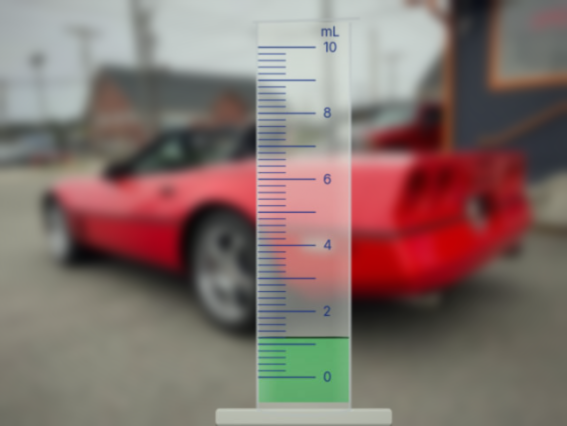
1.2 (mL)
